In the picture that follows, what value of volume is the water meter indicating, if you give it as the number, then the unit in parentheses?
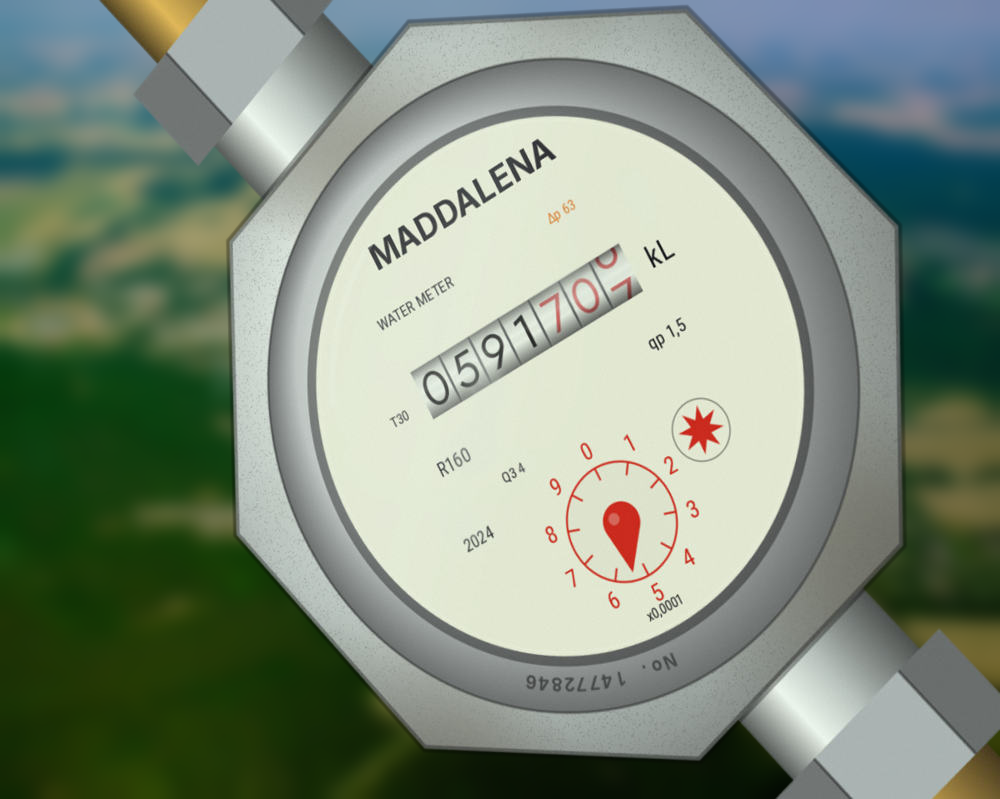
591.7065 (kL)
